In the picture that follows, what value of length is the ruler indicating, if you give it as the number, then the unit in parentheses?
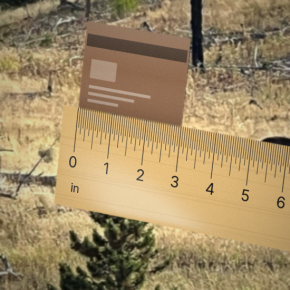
3 (in)
